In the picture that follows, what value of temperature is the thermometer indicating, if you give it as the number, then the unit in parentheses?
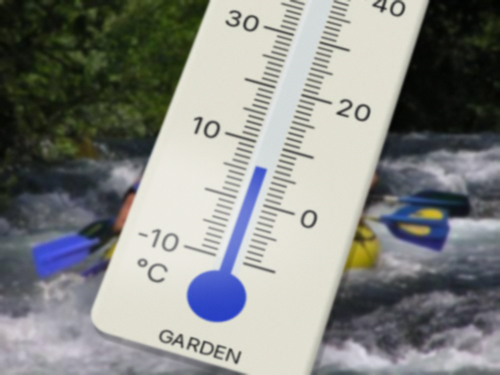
6 (°C)
